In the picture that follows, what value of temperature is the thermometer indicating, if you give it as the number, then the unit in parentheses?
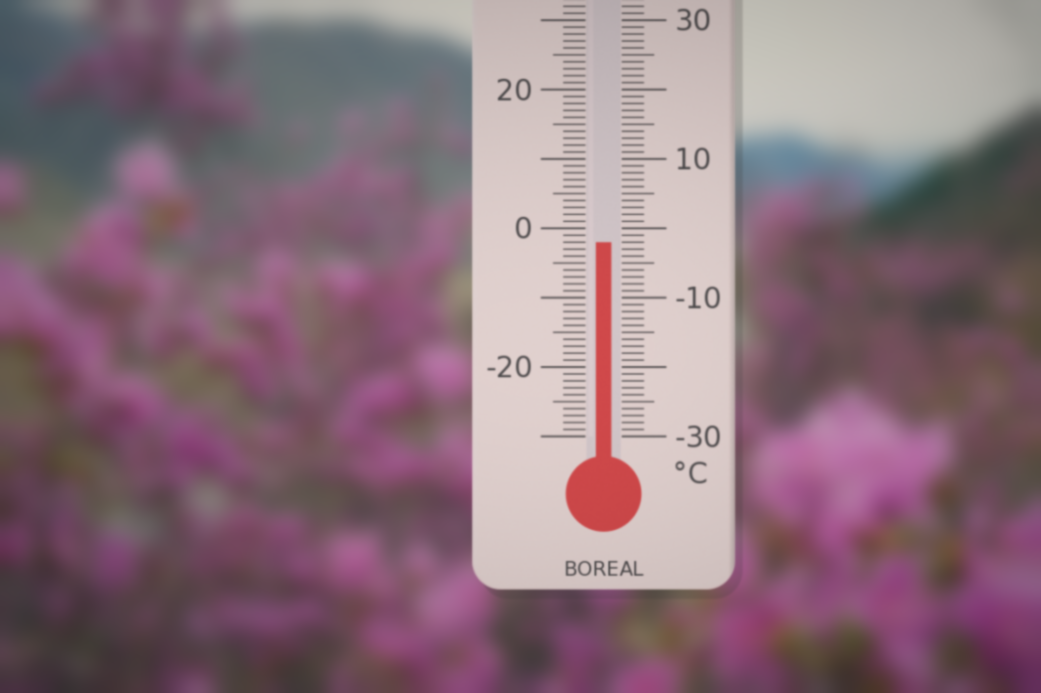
-2 (°C)
